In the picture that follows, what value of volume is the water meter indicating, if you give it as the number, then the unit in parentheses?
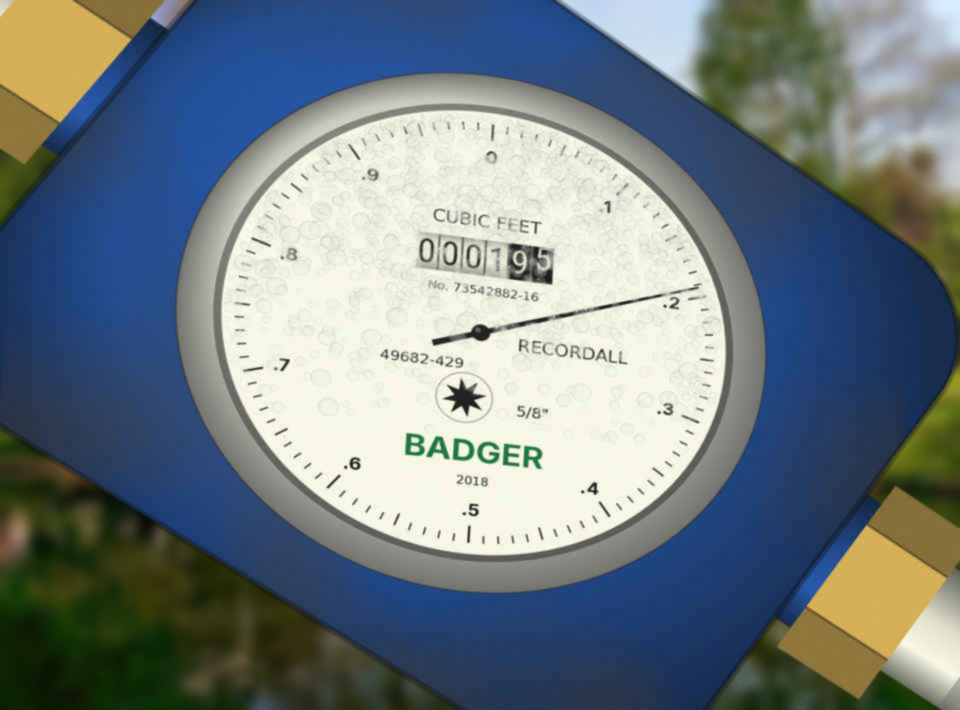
195.19 (ft³)
